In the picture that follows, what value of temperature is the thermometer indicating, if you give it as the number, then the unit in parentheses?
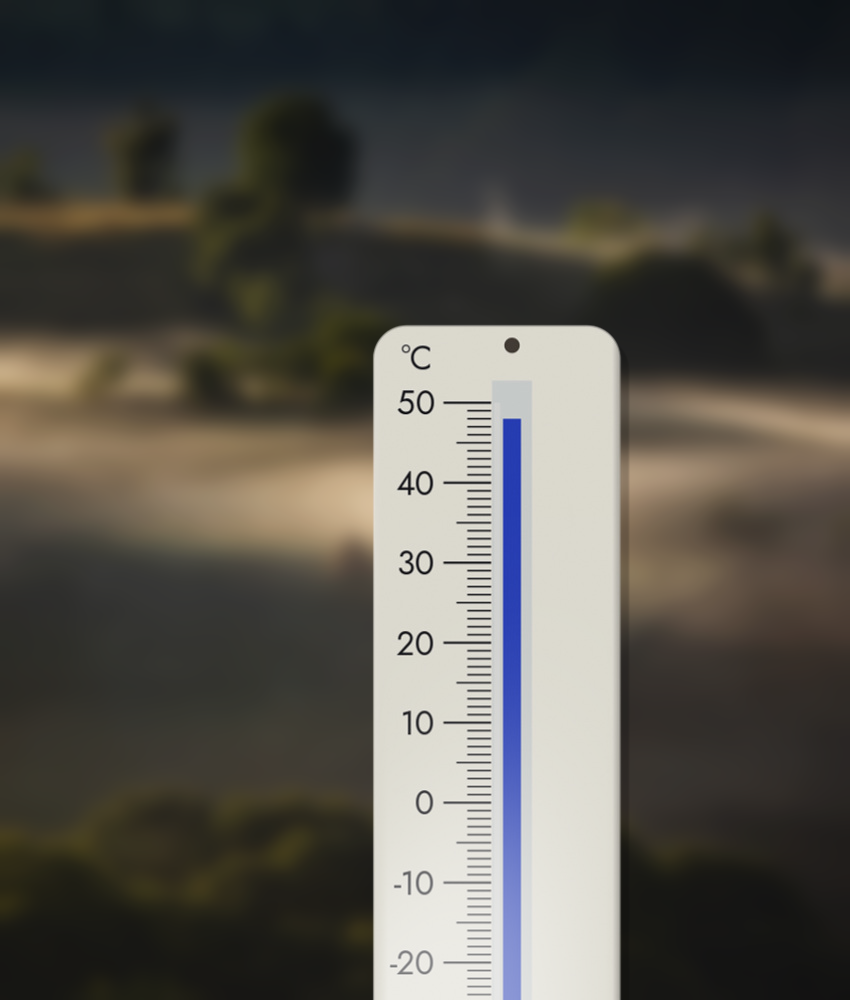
48 (°C)
